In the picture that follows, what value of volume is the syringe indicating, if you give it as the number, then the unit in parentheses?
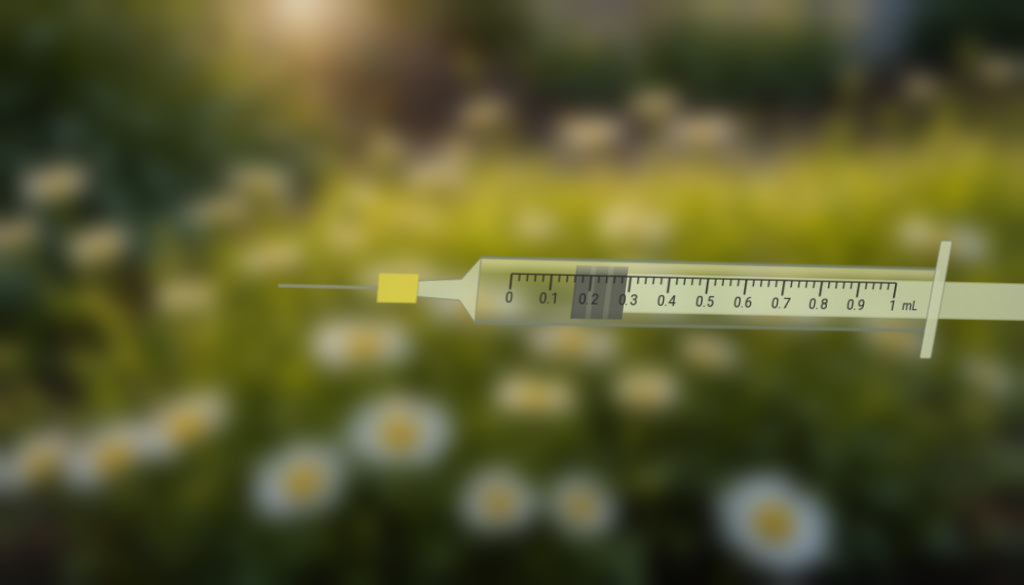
0.16 (mL)
